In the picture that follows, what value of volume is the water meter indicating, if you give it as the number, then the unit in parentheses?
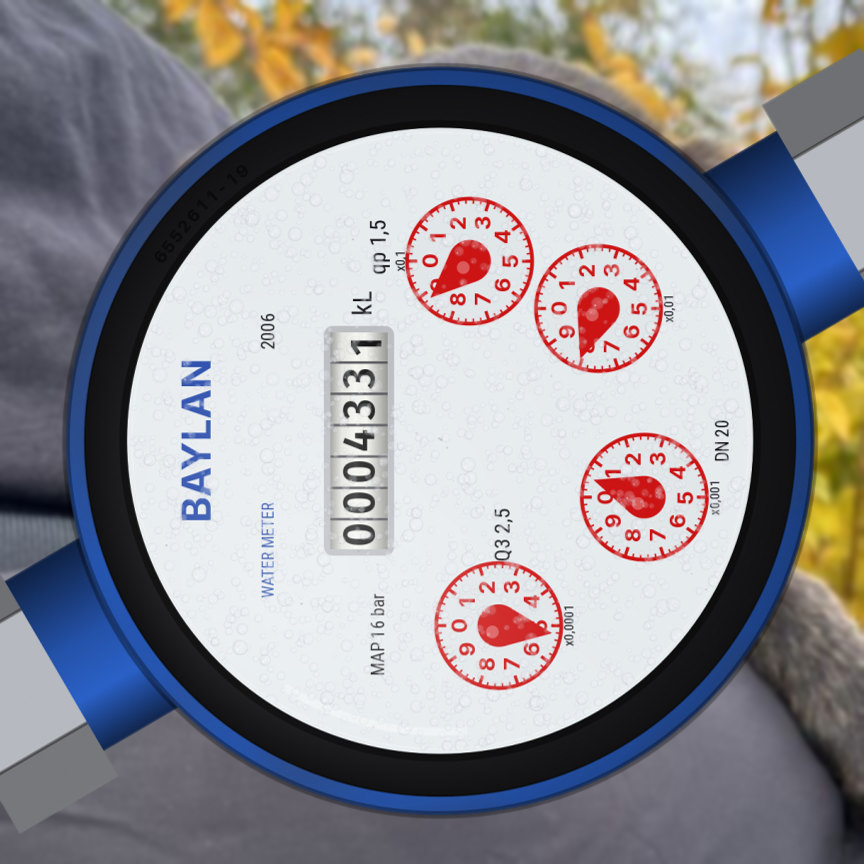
4330.8805 (kL)
